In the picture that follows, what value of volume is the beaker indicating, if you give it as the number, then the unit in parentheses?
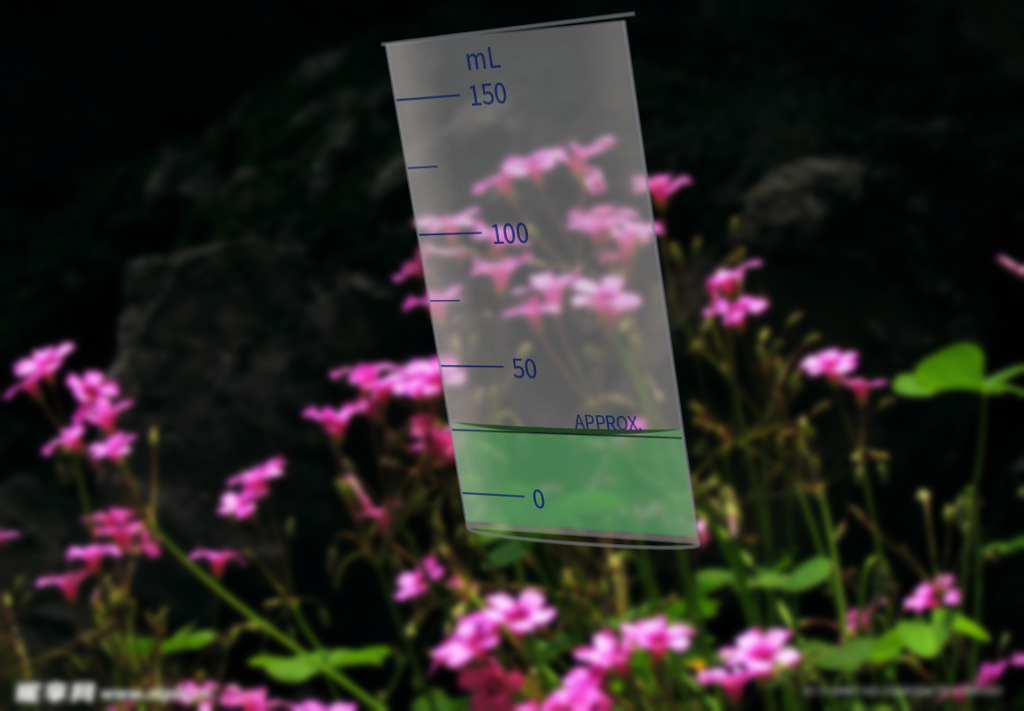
25 (mL)
